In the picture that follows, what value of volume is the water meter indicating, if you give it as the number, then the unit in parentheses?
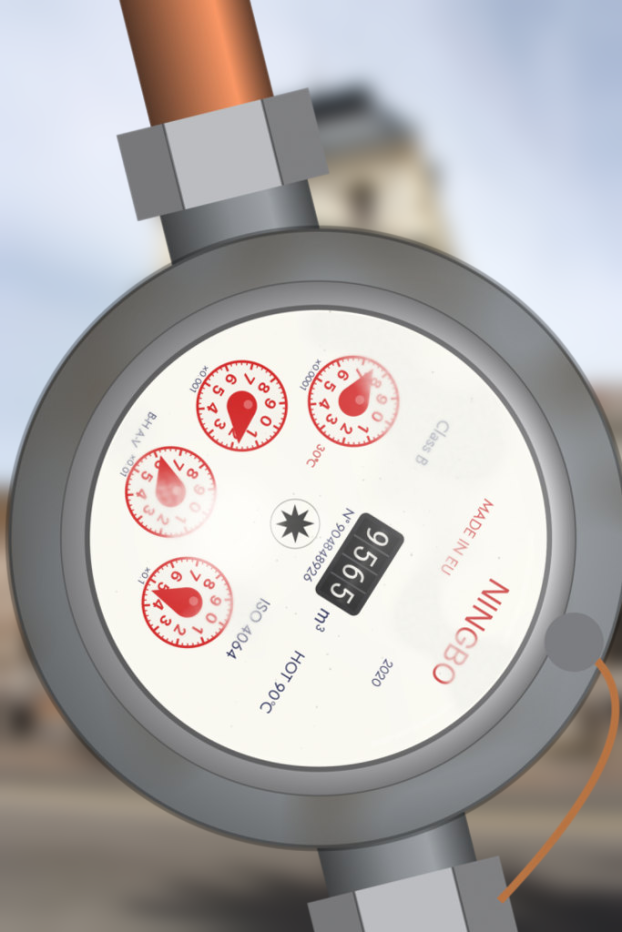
9565.4617 (m³)
